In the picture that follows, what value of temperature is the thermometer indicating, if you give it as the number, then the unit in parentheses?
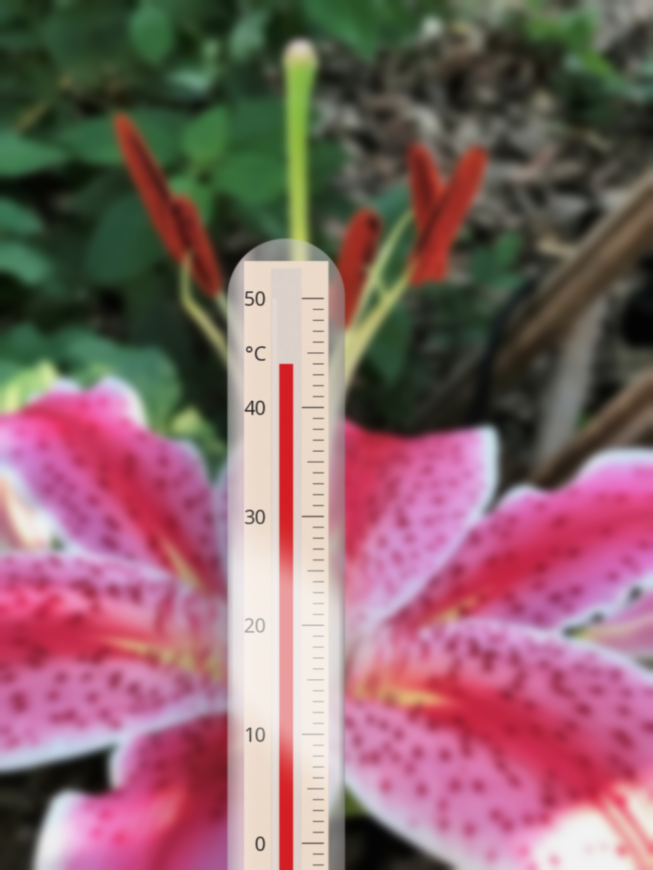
44 (°C)
